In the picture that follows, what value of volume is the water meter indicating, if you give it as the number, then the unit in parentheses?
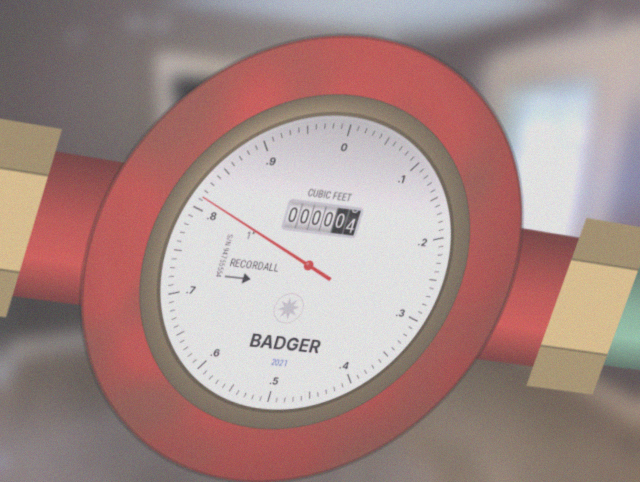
3.81 (ft³)
